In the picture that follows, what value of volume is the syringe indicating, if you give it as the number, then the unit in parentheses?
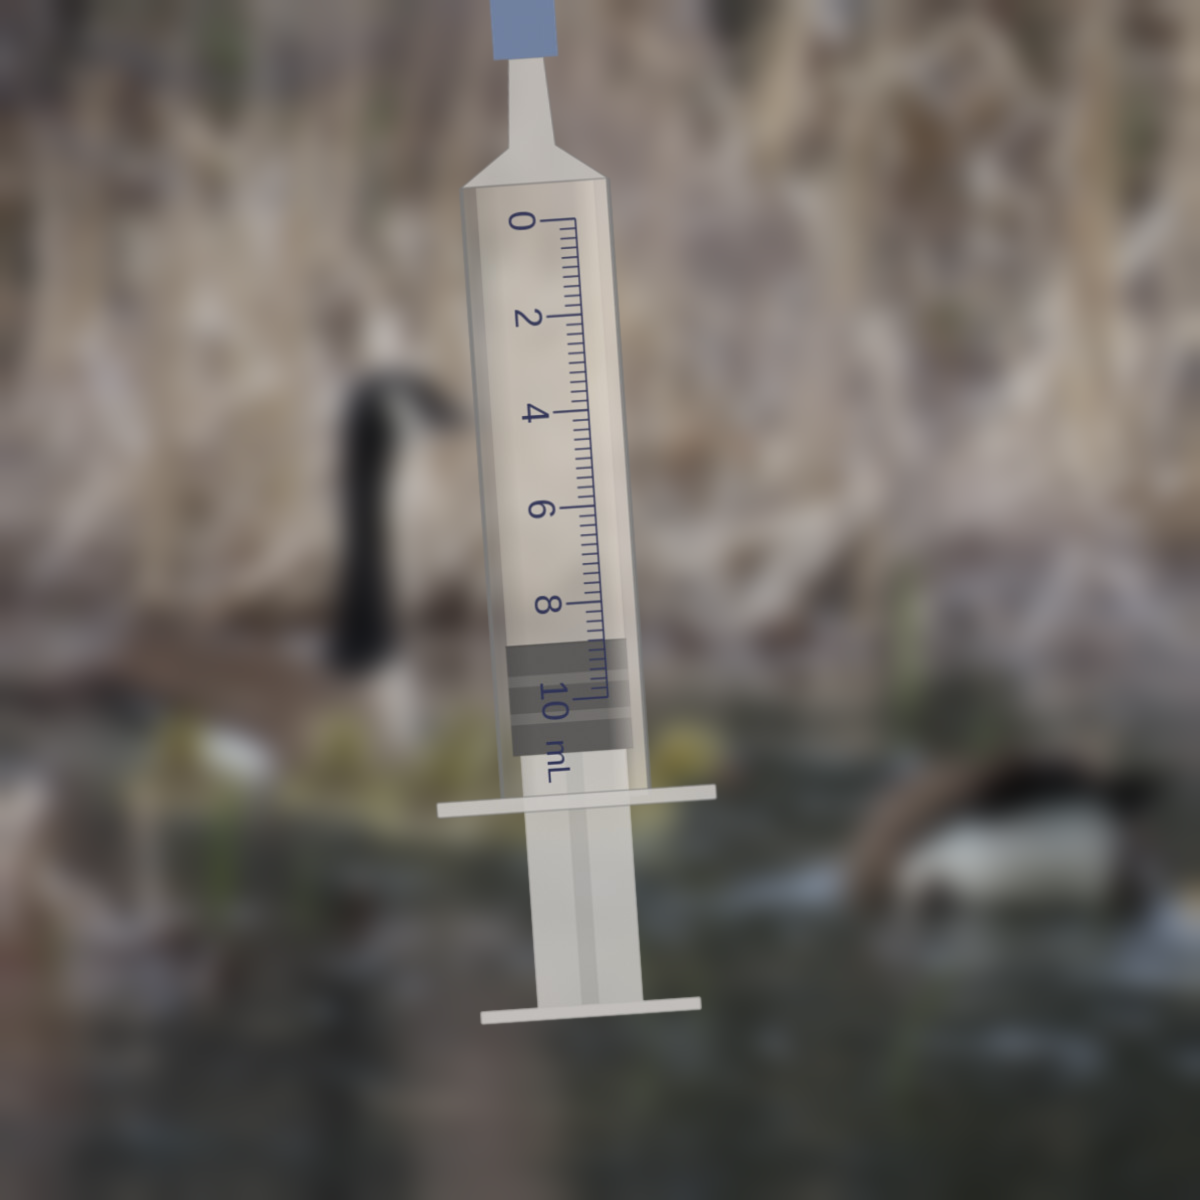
8.8 (mL)
